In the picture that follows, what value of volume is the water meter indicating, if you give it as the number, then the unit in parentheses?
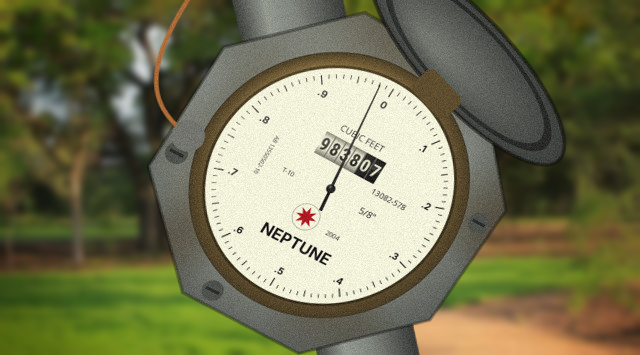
983806.98 (ft³)
